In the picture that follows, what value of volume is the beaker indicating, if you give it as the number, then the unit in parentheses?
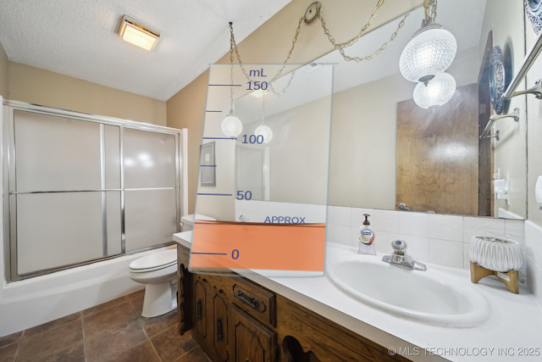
25 (mL)
